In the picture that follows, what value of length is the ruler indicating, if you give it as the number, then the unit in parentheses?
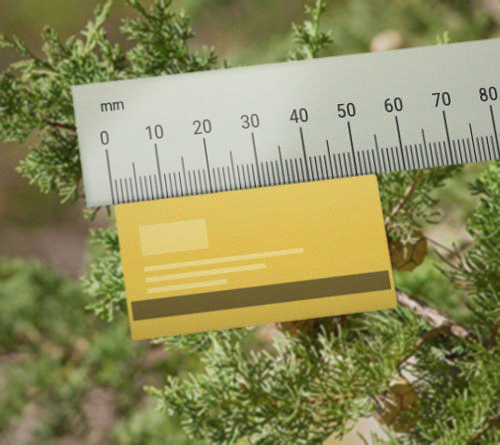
54 (mm)
